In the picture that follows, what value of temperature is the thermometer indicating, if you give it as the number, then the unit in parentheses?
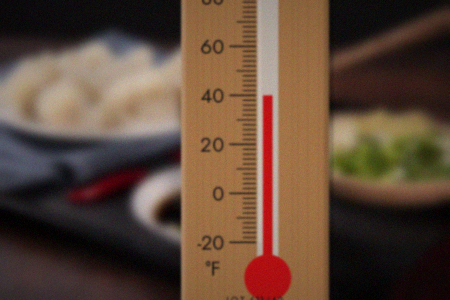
40 (°F)
